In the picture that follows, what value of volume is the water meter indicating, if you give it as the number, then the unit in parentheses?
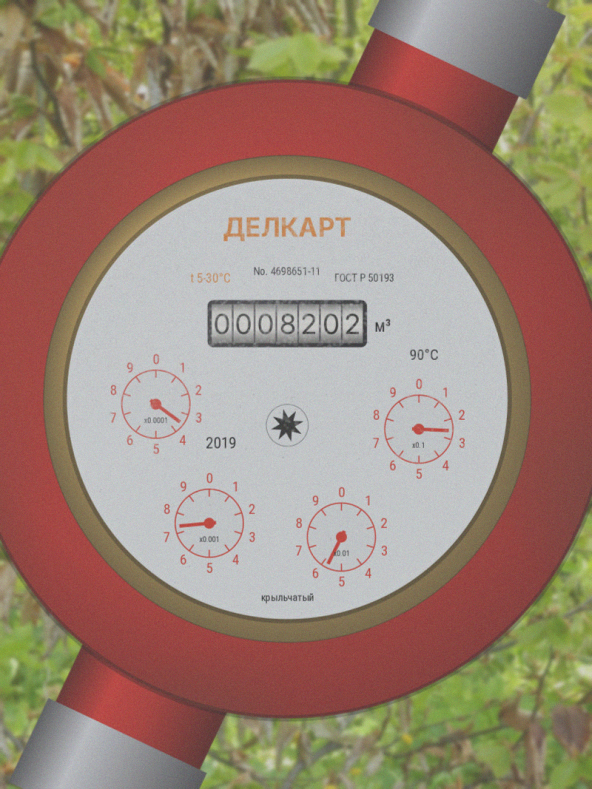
8202.2573 (m³)
